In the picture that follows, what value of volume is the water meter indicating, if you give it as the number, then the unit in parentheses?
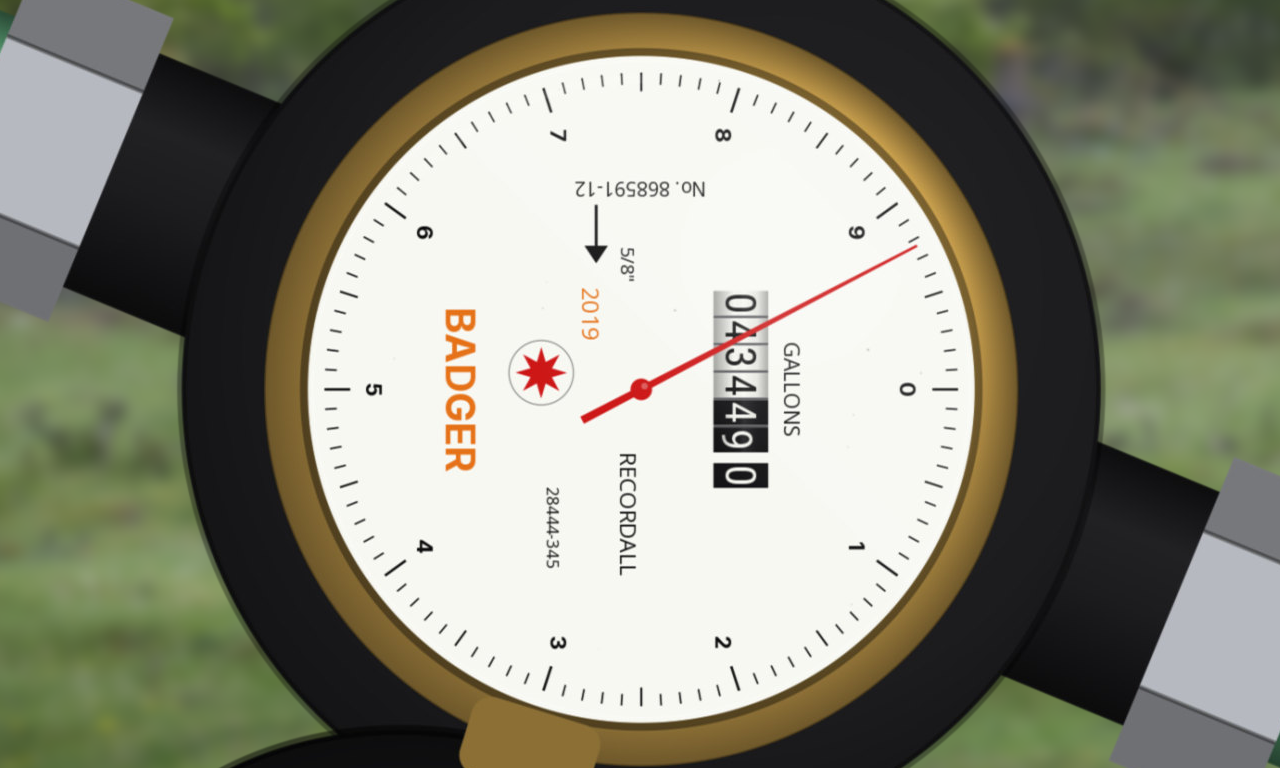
434489.2 (gal)
